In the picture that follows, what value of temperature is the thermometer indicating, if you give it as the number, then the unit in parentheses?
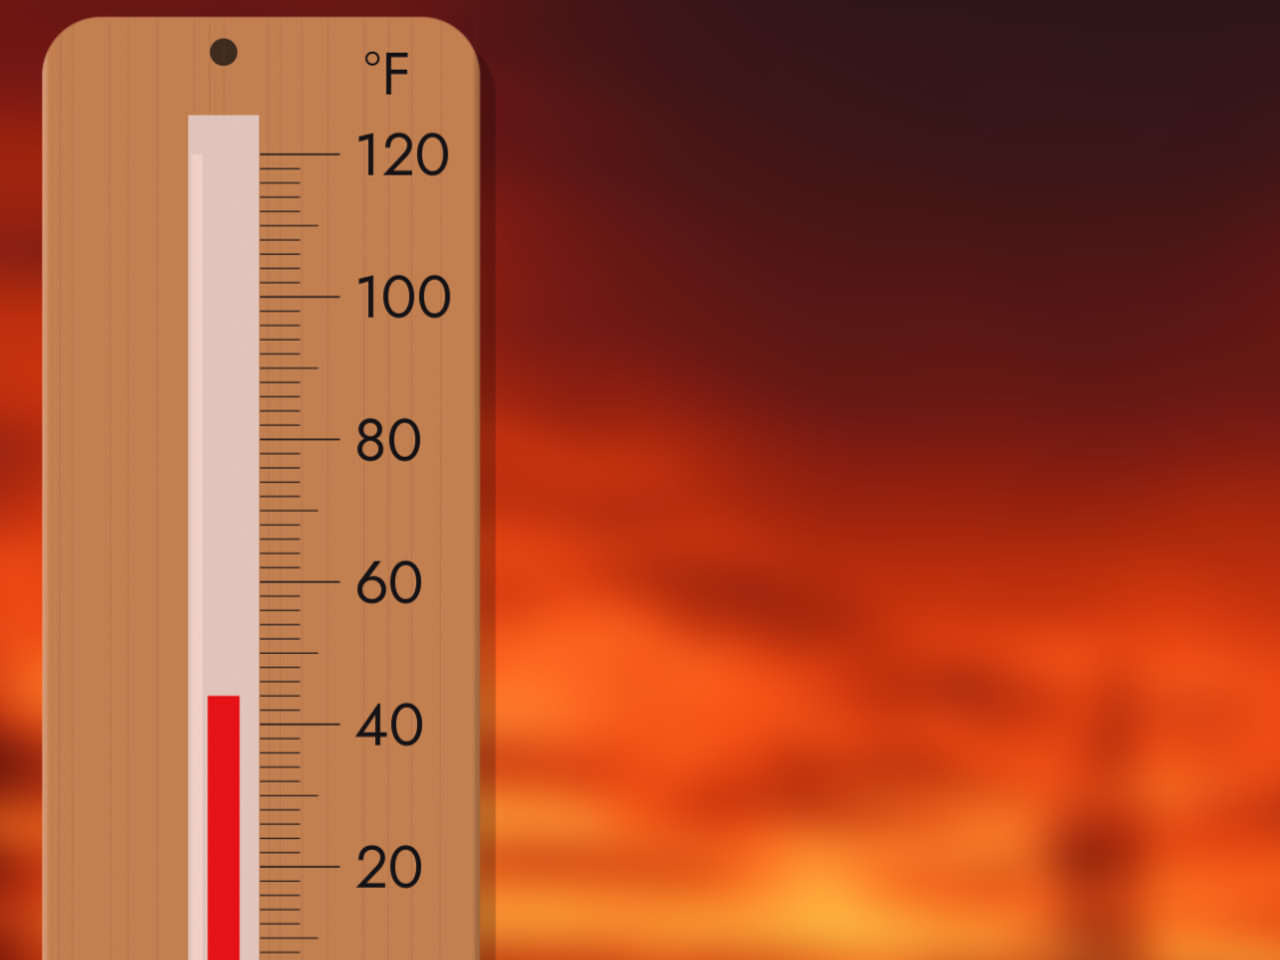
44 (°F)
